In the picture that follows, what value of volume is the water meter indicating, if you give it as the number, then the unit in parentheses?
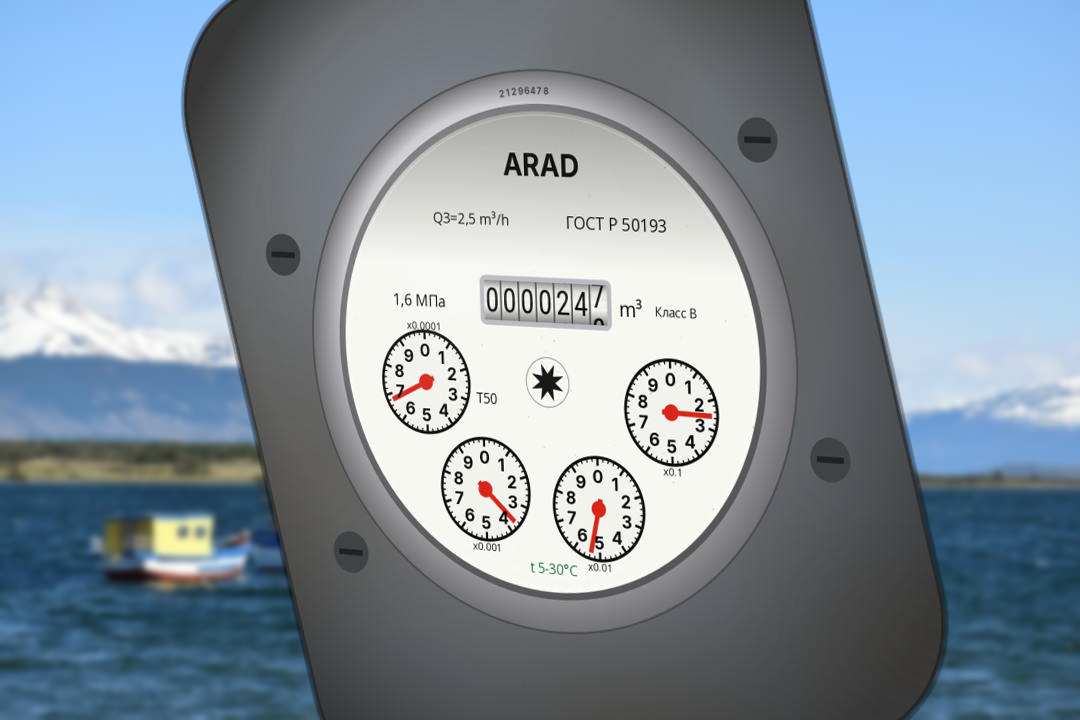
247.2536 (m³)
